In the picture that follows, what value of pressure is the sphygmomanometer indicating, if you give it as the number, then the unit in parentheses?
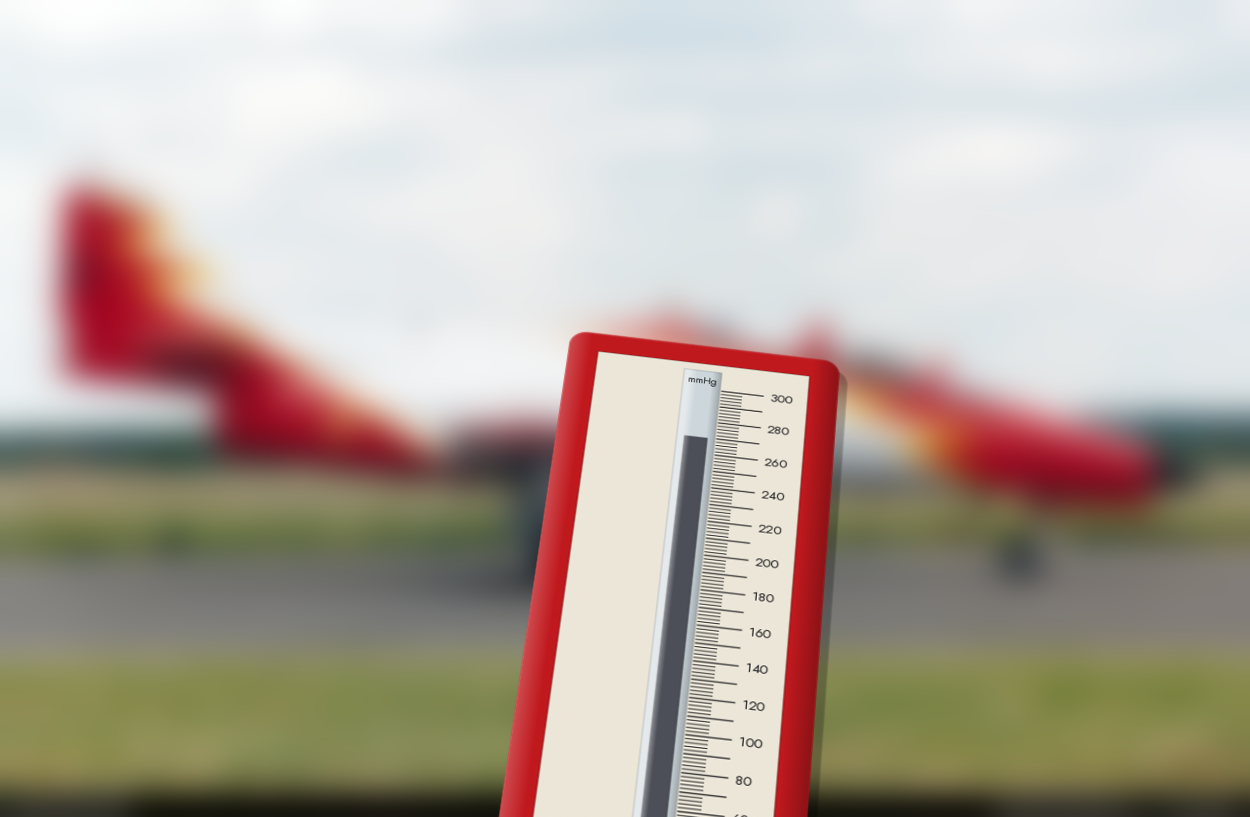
270 (mmHg)
